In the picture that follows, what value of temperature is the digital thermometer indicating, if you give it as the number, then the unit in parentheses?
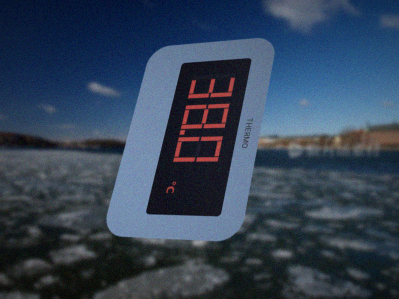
38.0 (°C)
